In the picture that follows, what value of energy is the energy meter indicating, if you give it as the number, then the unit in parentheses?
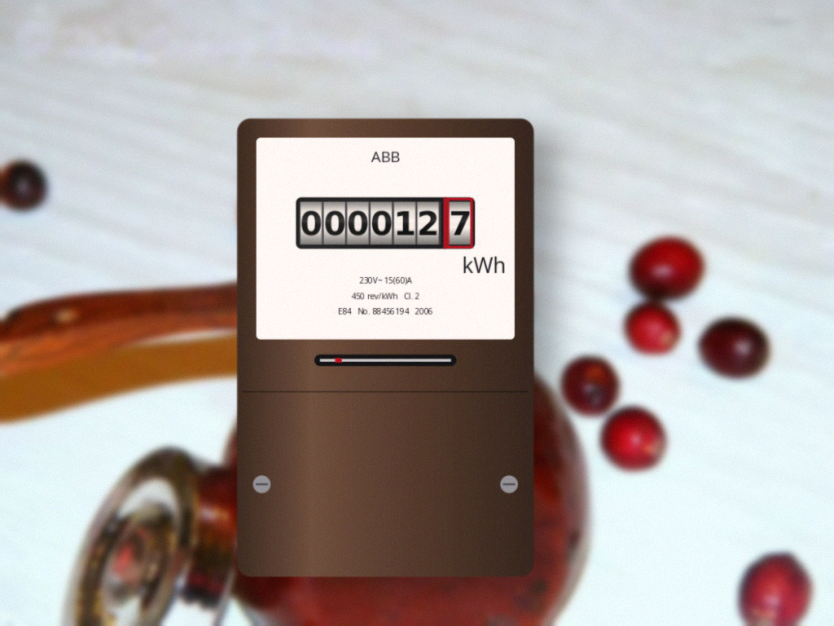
12.7 (kWh)
